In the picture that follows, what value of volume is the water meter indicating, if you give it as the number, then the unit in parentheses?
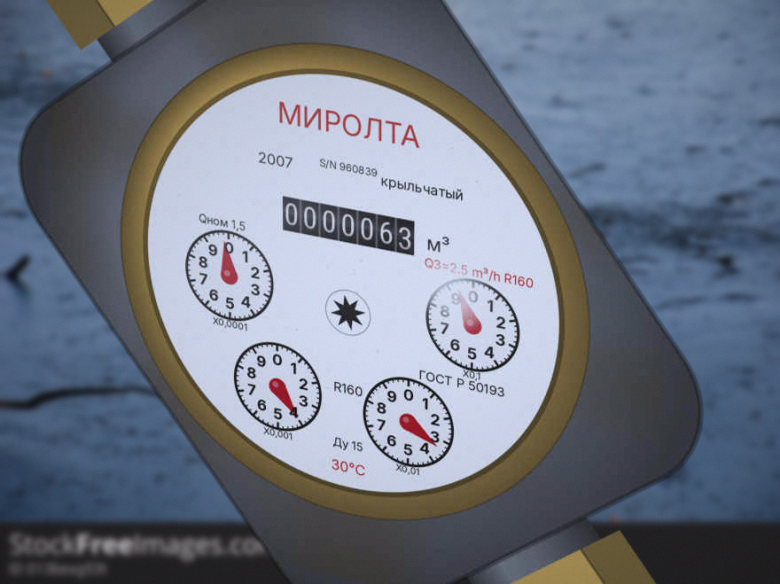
62.9339 (m³)
